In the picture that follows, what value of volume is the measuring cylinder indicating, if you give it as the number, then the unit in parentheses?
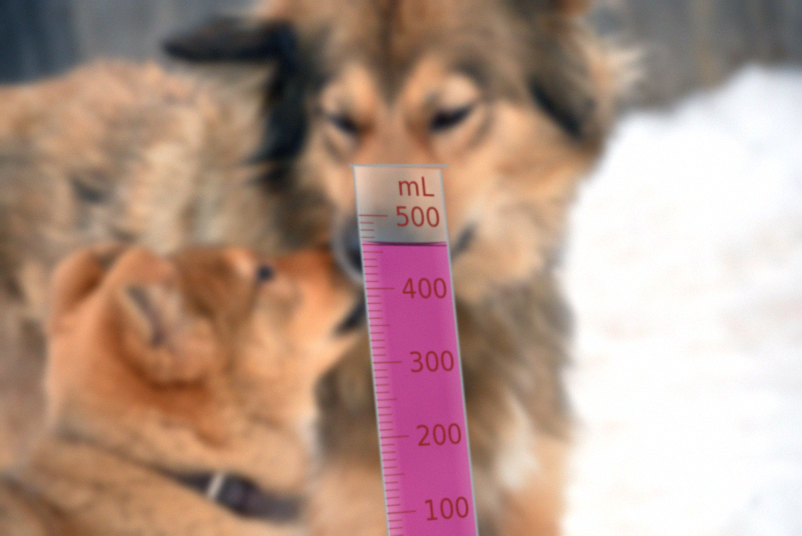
460 (mL)
